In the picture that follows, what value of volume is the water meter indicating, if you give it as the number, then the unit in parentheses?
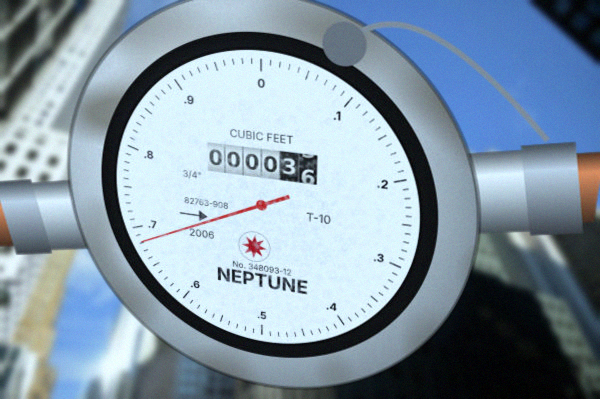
35.68 (ft³)
